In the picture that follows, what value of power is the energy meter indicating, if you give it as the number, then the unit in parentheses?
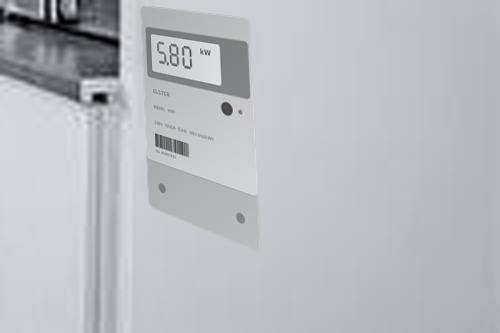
5.80 (kW)
